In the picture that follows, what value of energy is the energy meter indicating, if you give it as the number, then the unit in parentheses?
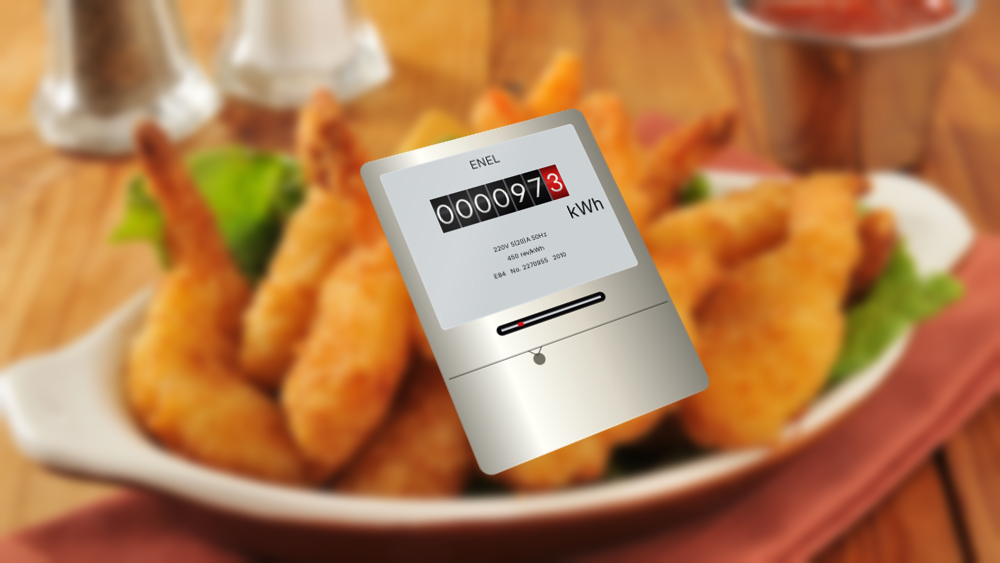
97.3 (kWh)
